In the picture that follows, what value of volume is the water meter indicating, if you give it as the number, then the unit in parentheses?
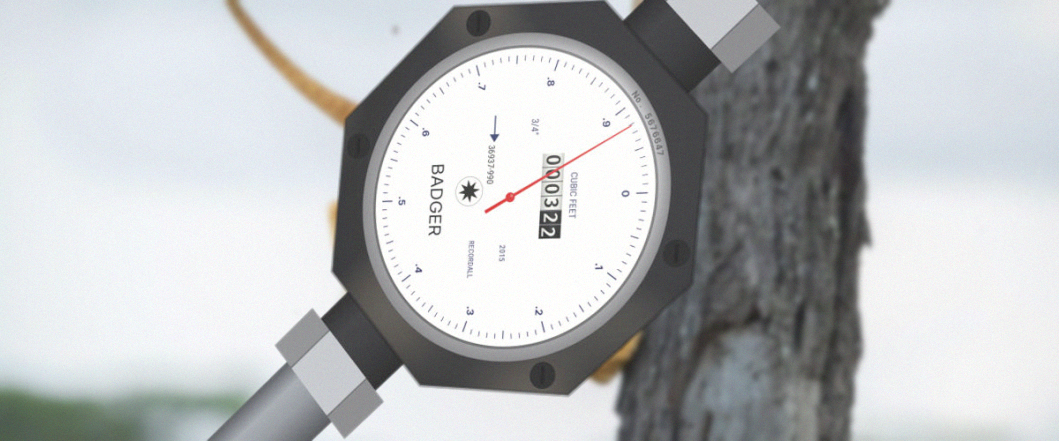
321.92 (ft³)
